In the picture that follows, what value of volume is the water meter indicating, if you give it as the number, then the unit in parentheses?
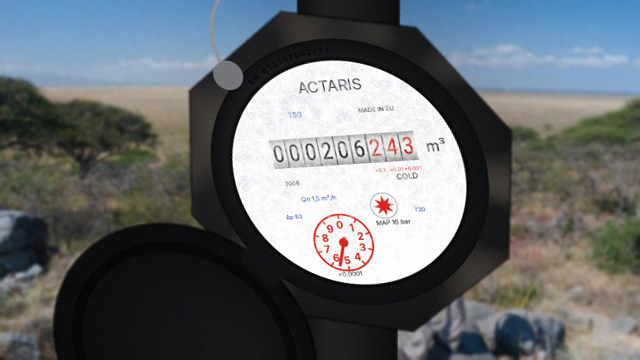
206.2435 (m³)
